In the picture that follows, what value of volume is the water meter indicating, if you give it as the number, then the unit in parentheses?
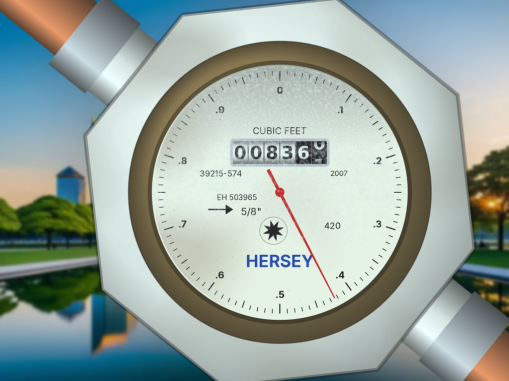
8360.42 (ft³)
